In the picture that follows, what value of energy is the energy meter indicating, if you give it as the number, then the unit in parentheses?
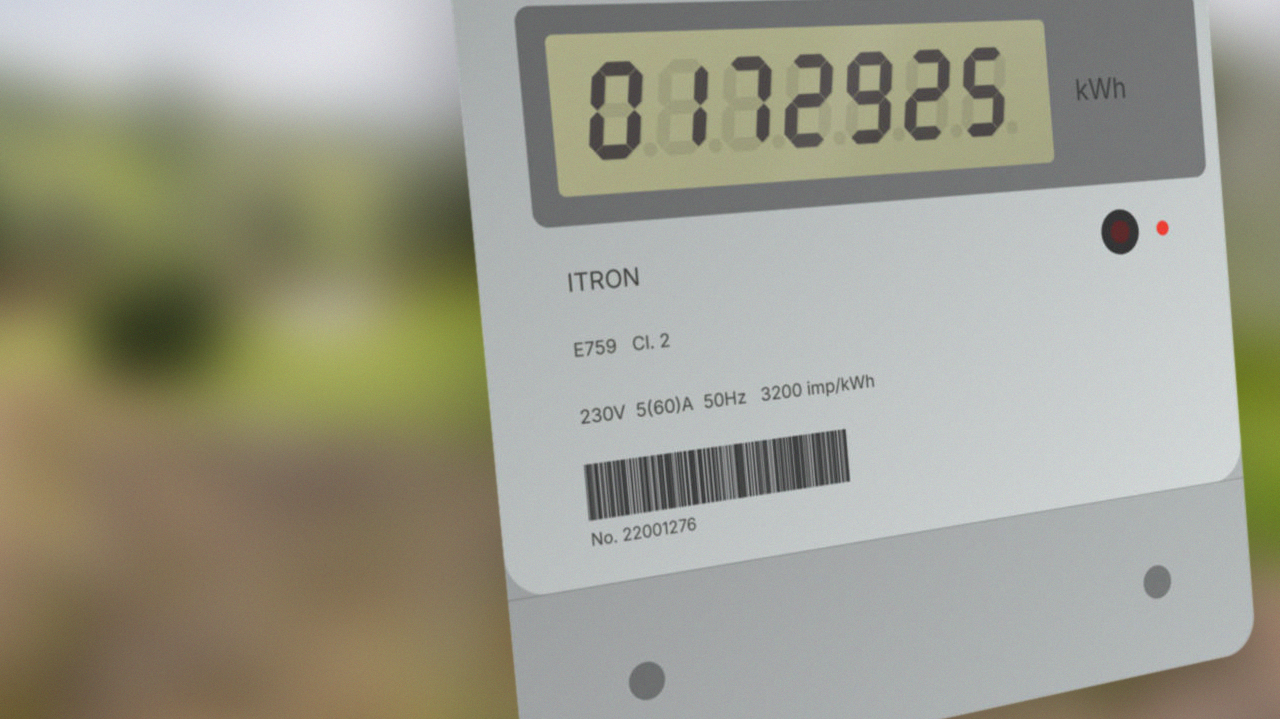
172925 (kWh)
